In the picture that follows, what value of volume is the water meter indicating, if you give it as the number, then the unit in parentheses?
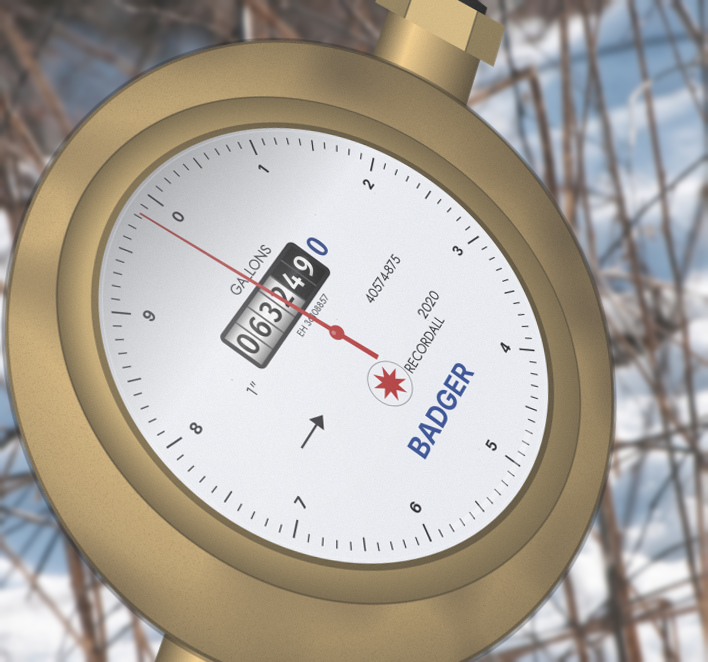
632489.8 (gal)
